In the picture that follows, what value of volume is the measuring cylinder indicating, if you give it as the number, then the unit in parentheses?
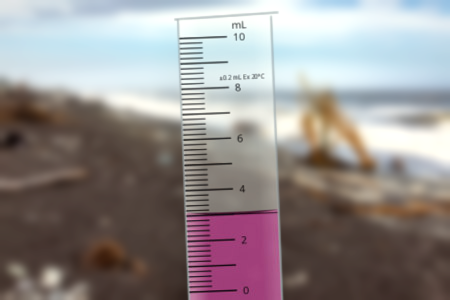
3 (mL)
